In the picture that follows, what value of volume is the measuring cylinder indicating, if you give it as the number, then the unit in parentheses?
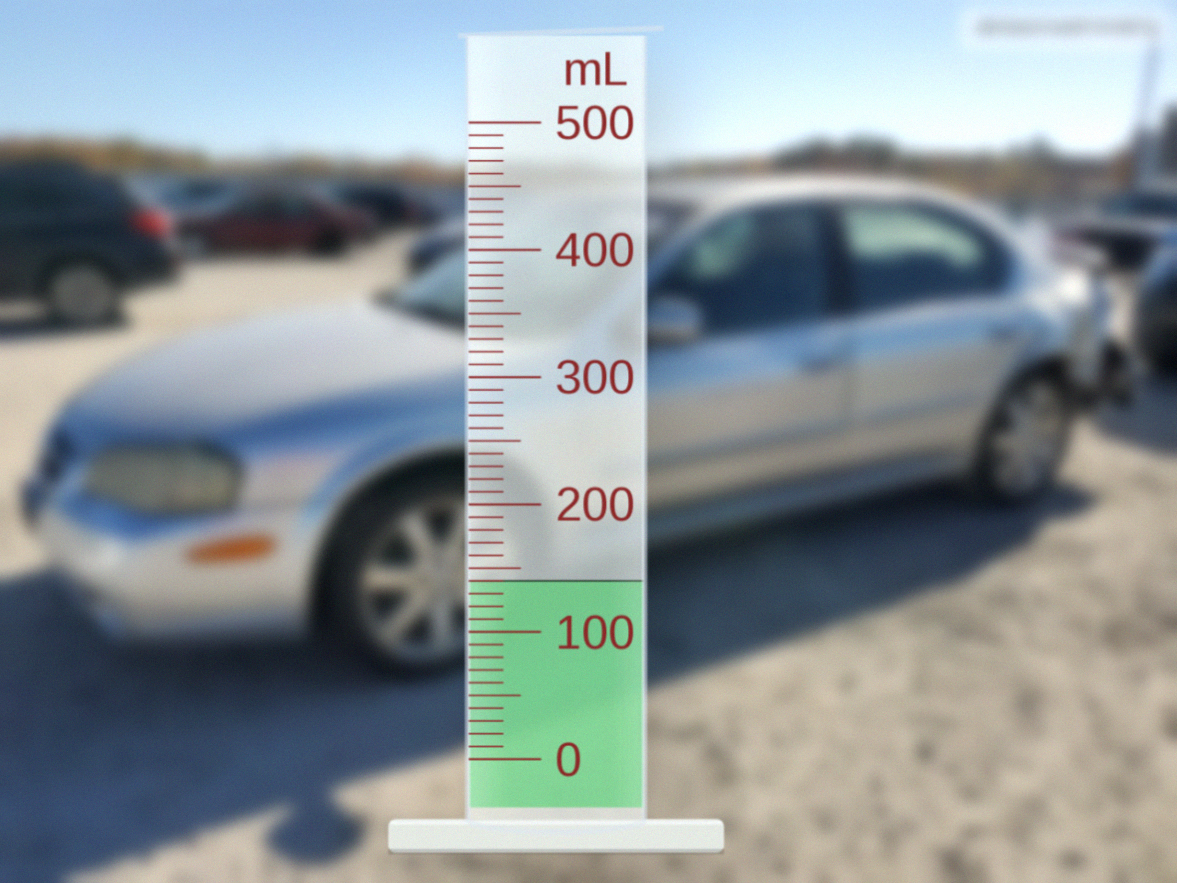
140 (mL)
